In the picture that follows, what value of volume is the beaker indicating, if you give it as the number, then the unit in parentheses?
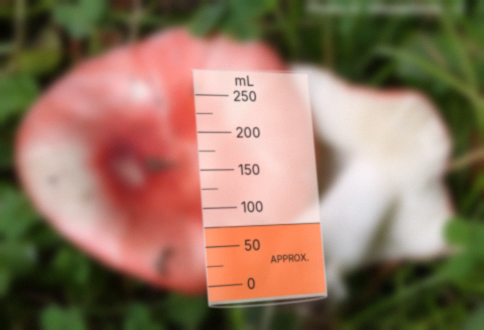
75 (mL)
